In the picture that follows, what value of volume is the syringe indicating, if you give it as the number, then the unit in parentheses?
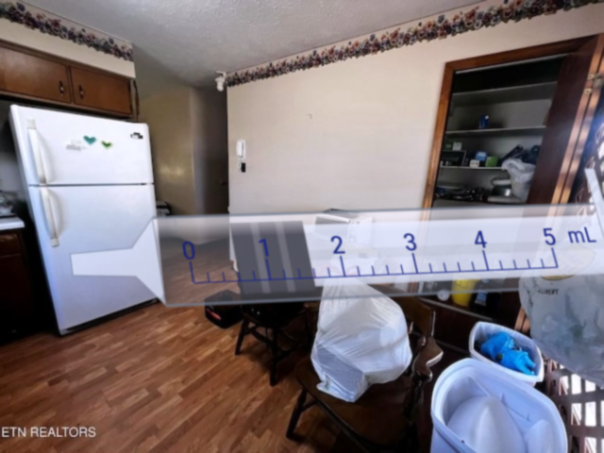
0.6 (mL)
